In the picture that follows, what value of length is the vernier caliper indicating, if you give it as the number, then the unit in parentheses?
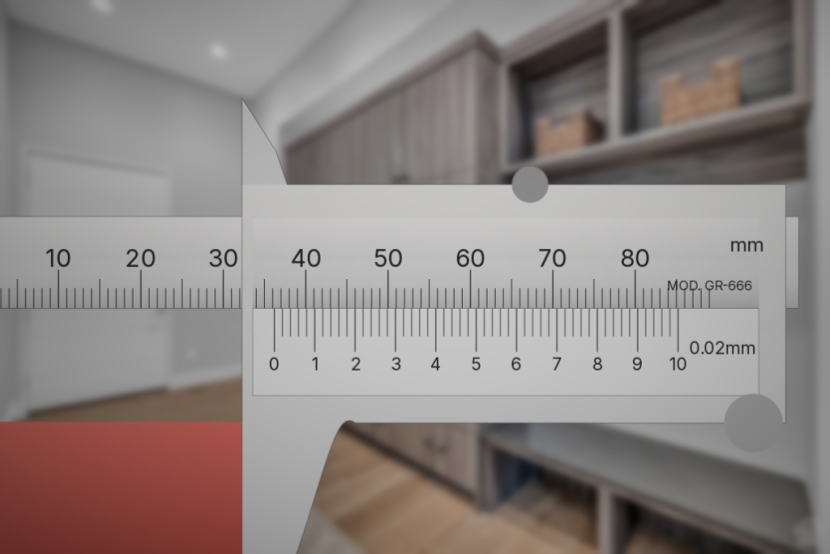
36.2 (mm)
